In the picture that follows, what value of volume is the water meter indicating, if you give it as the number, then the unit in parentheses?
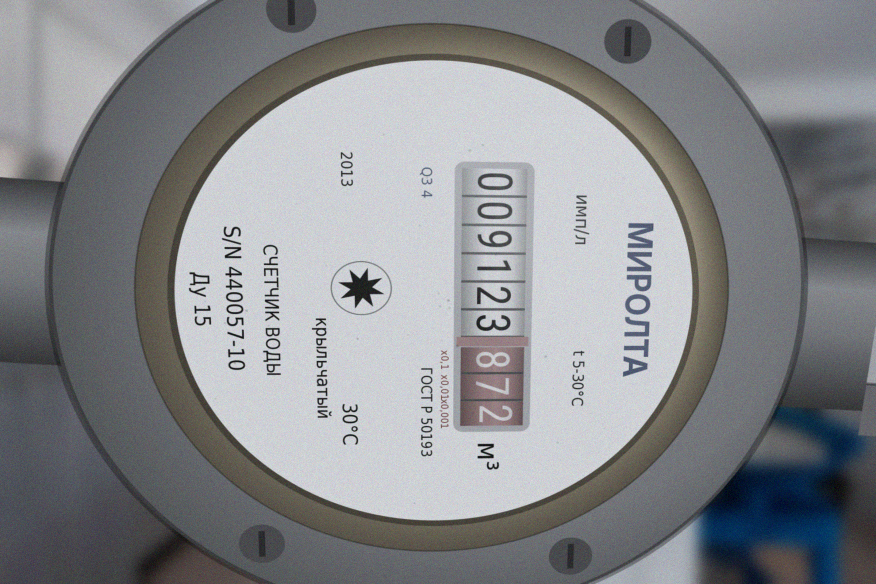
9123.872 (m³)
